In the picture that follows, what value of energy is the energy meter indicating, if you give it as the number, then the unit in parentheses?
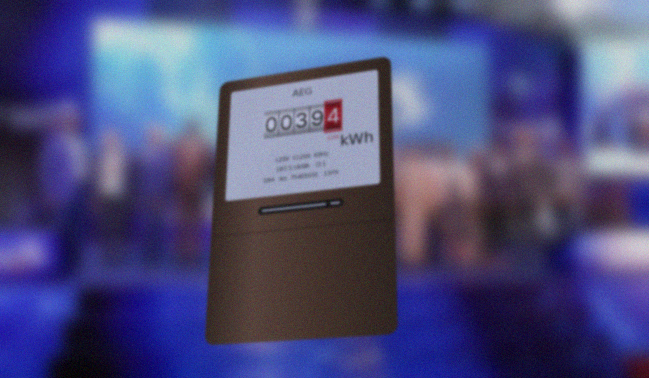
39.4 (kWh)
